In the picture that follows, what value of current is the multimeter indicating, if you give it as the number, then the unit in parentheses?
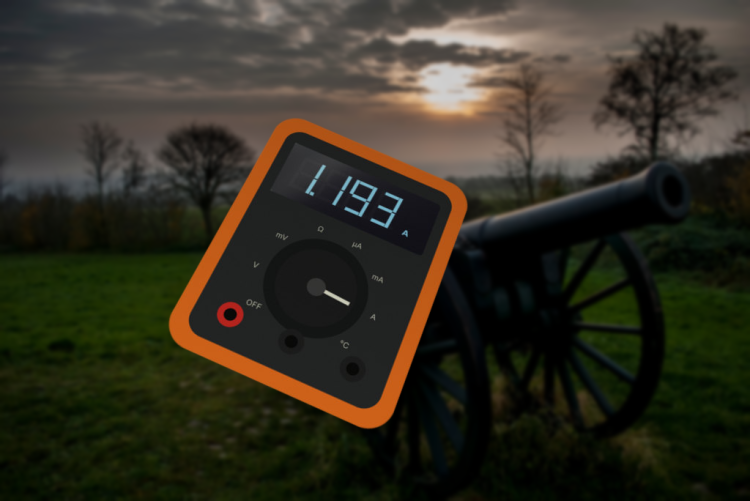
1.193 (A)
